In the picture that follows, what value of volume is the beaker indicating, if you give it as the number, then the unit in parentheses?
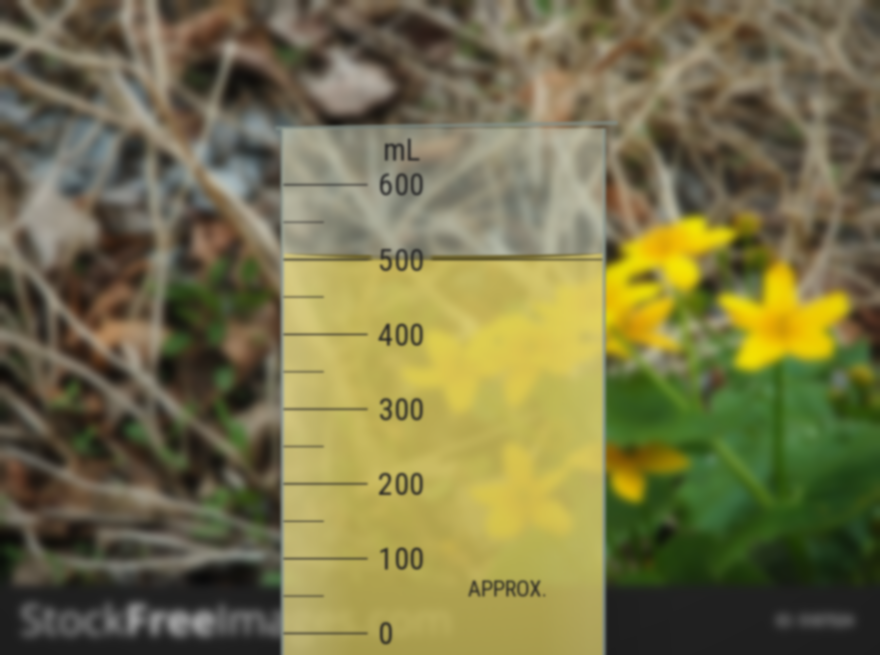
500 (mL)
